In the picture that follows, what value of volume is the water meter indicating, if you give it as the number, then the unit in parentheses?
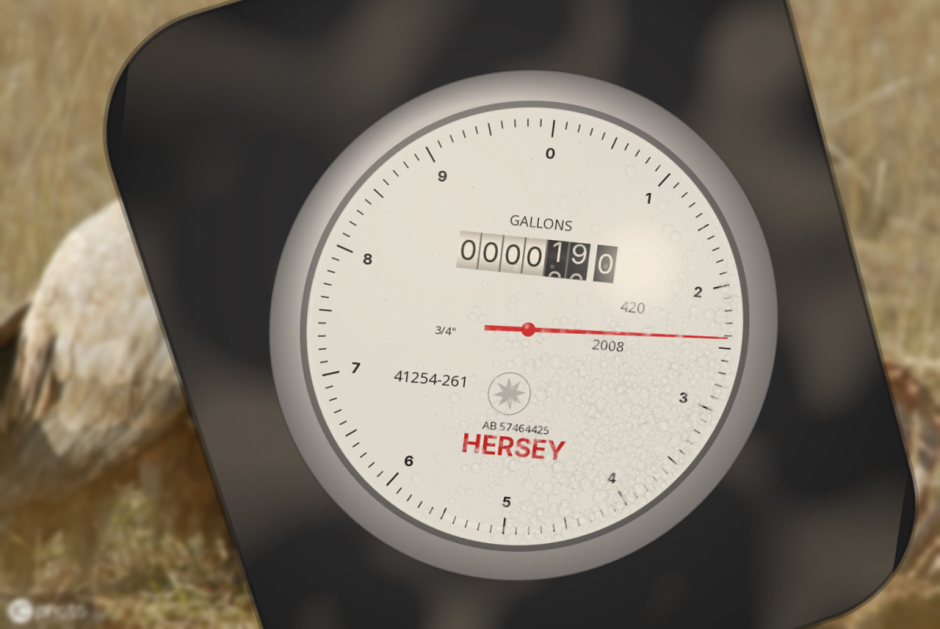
192.4 (gal)
